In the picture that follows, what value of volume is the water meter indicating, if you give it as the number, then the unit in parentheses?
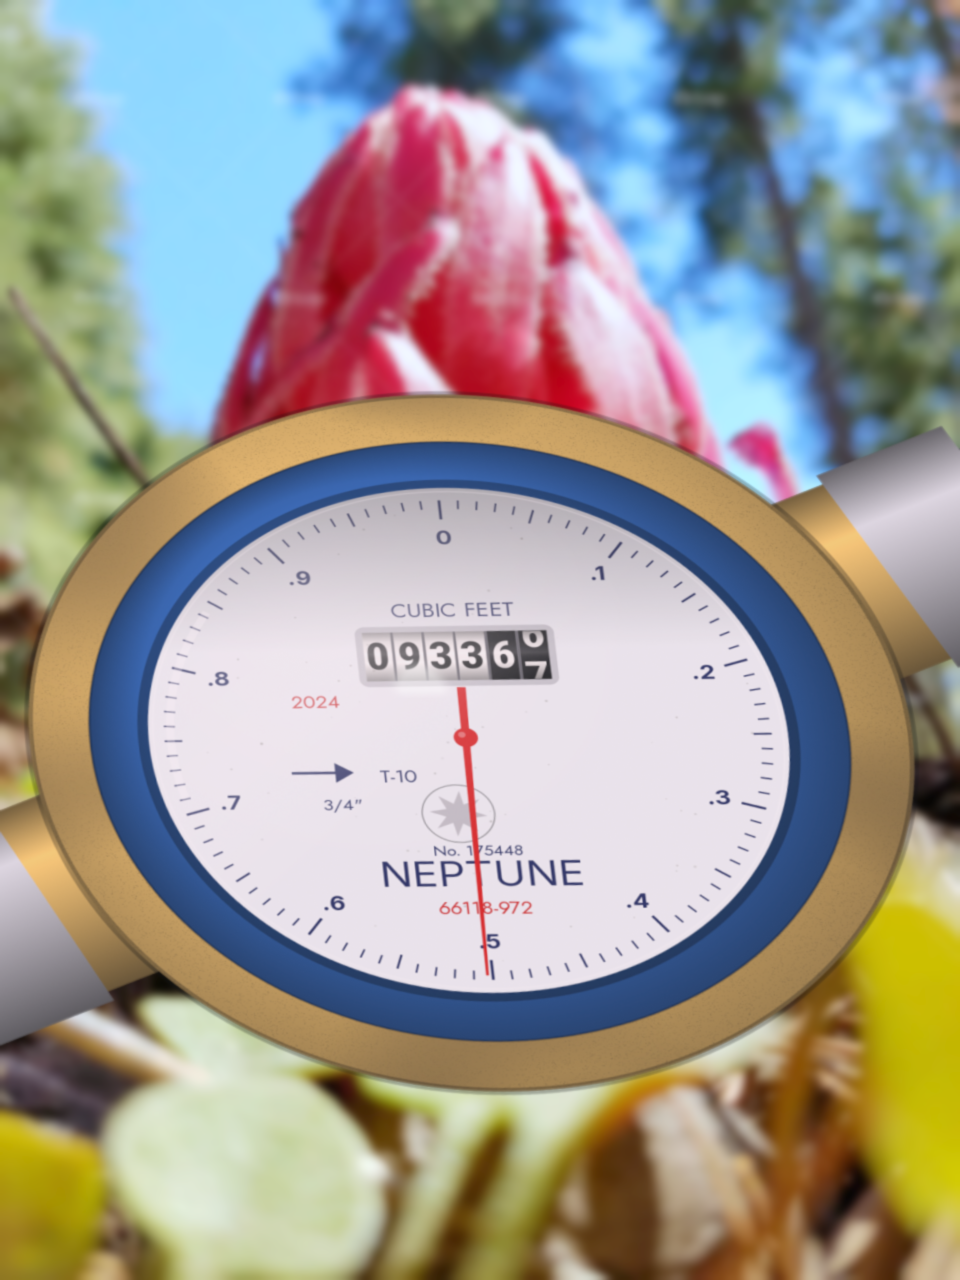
93366.50 (ft³)
